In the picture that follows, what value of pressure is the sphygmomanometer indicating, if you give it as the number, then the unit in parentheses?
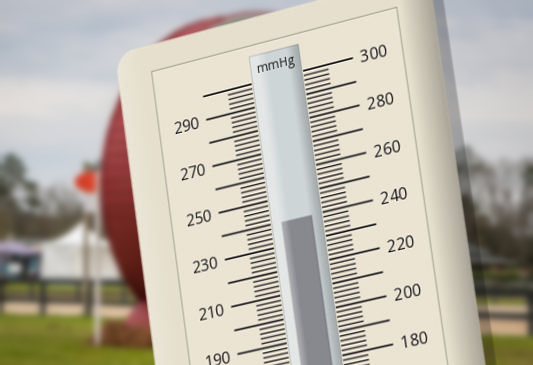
240 (mmHg)
